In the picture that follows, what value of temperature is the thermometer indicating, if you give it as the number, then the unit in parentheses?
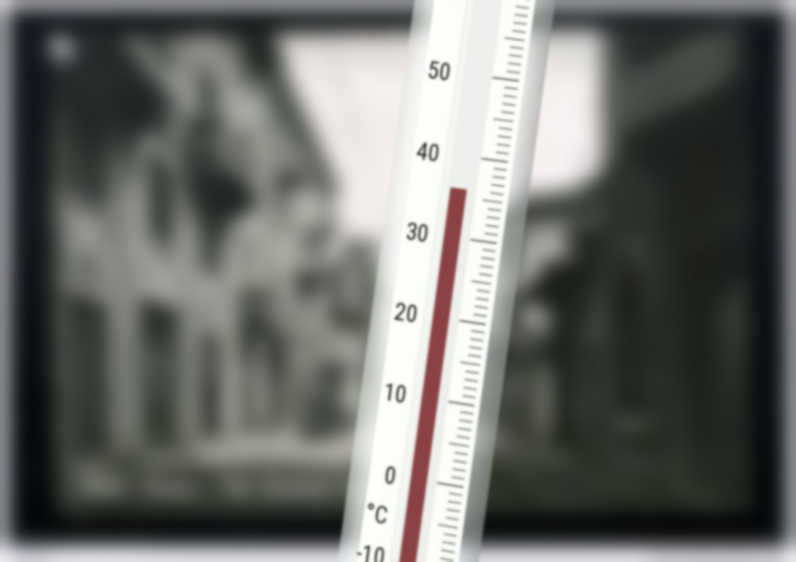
36 (°C)
